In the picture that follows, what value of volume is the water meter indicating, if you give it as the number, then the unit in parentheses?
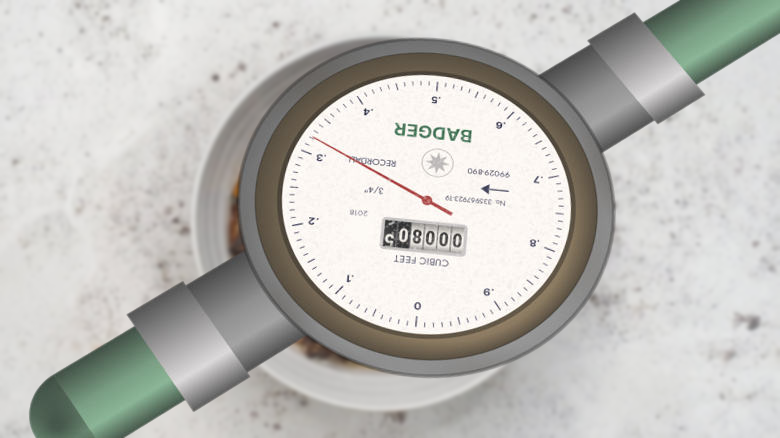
805.32 (ft³)
